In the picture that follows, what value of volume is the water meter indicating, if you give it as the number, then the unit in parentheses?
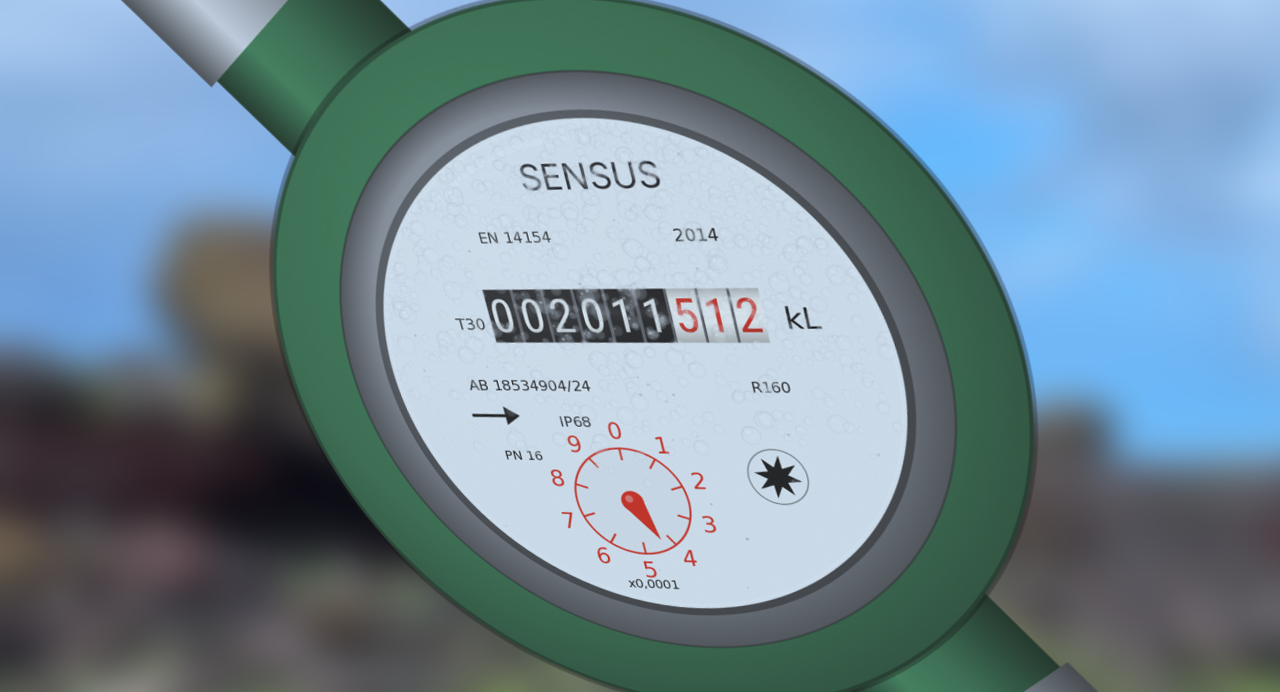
2011.5124 (kL)
